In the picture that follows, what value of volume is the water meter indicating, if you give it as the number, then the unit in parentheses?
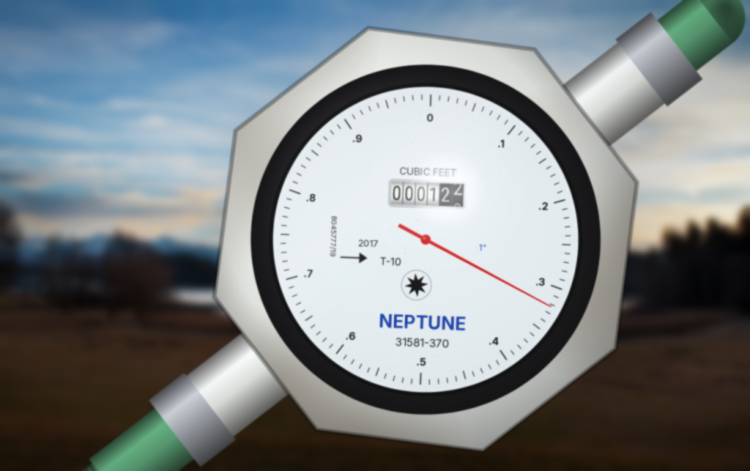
122.32 (ft³)
